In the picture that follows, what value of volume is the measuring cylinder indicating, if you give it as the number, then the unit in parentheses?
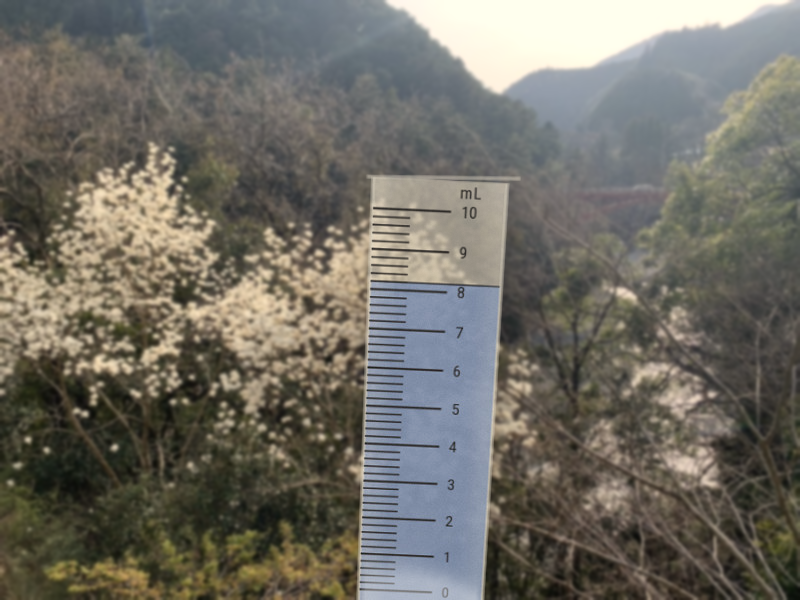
8.2 (mL)
